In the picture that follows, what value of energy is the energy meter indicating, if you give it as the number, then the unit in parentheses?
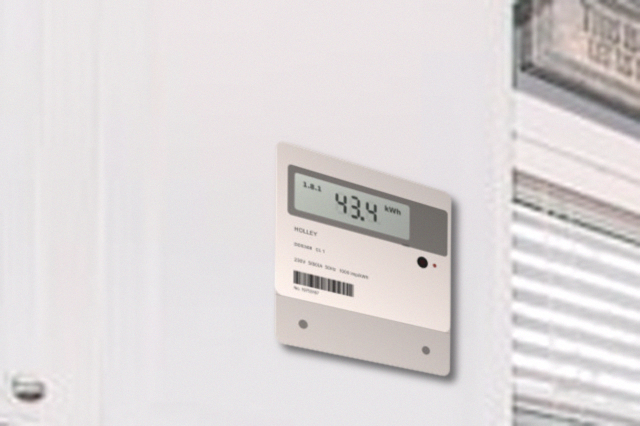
43.4 (kWh)
